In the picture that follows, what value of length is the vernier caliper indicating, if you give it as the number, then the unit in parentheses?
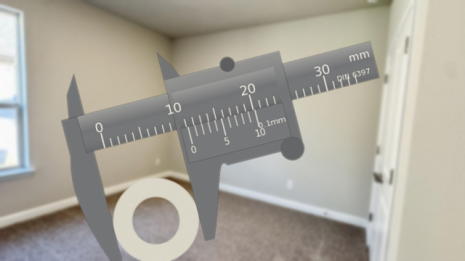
11.2 (mm)
